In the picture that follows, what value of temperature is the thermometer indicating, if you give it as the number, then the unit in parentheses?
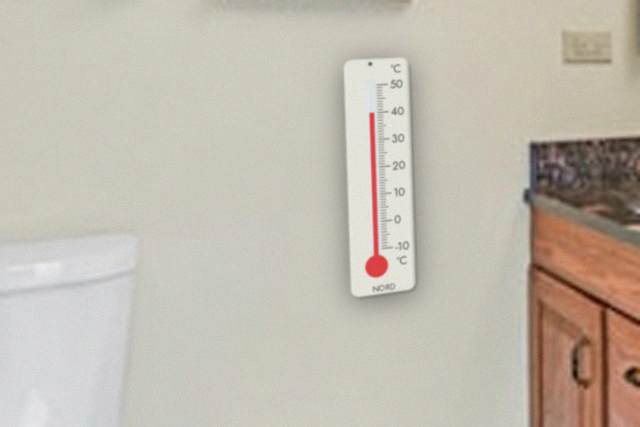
40 (°C)
